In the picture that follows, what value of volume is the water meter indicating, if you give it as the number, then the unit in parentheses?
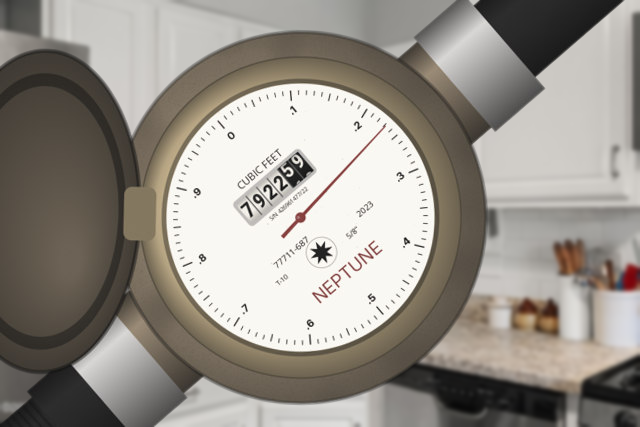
792259.23 (ft³)
